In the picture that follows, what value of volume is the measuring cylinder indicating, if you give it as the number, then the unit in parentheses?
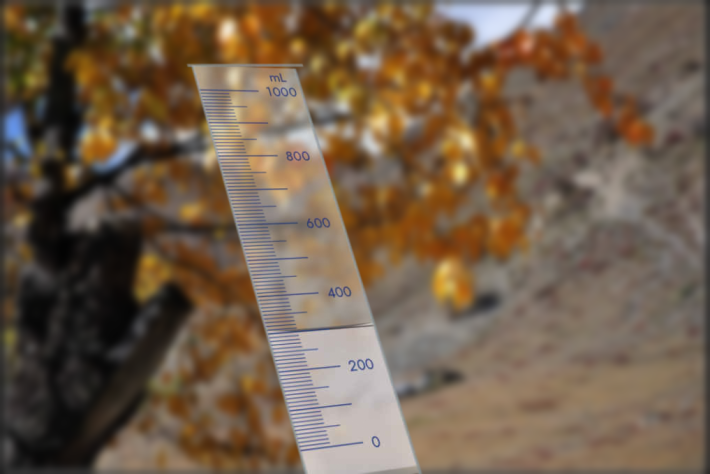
300 (mL)
